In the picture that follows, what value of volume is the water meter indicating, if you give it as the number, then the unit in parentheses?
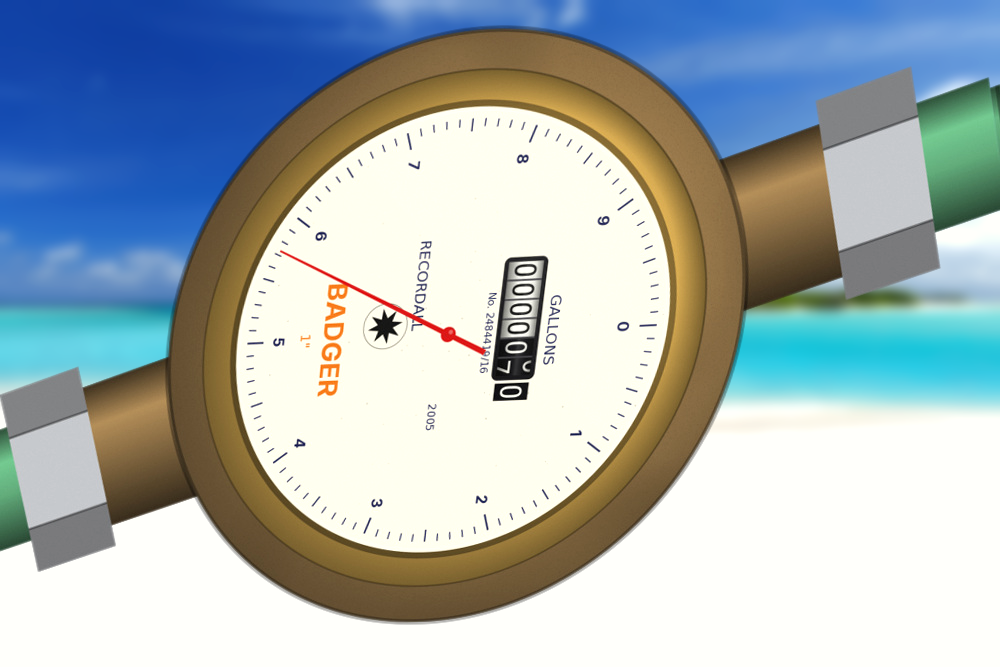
65.7 (gal)
